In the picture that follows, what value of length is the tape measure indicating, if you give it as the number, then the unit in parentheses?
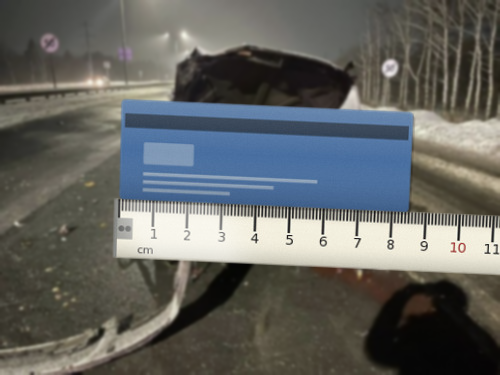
8.5 (cm)
